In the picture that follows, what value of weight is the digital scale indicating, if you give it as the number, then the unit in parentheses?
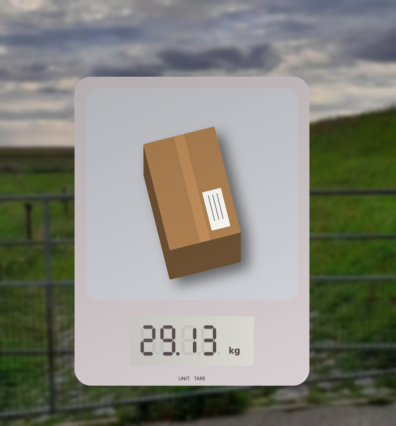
29.13 (kg)
